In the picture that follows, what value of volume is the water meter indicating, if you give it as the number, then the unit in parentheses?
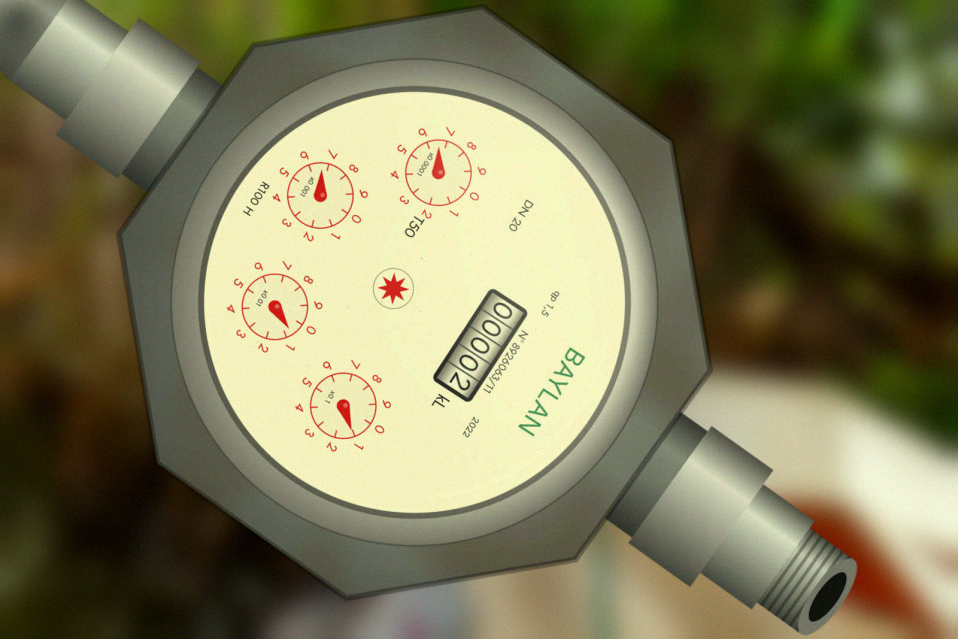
2.1066 (kL)
